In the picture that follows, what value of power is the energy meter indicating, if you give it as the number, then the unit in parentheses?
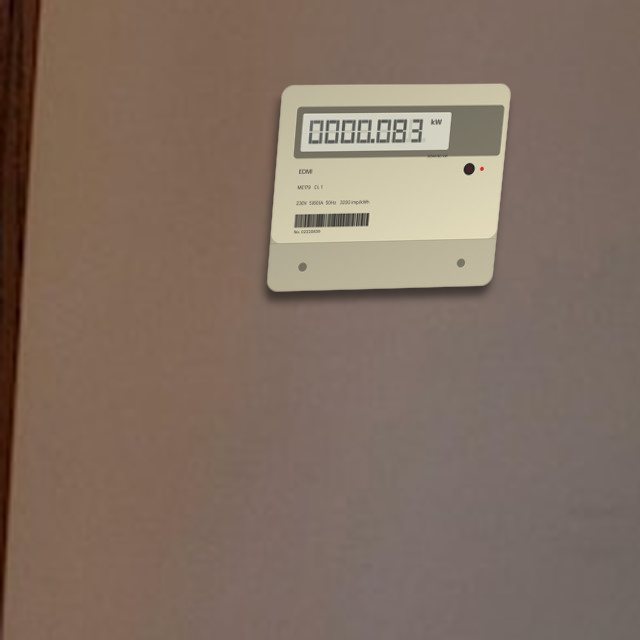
0.083 (kW)
